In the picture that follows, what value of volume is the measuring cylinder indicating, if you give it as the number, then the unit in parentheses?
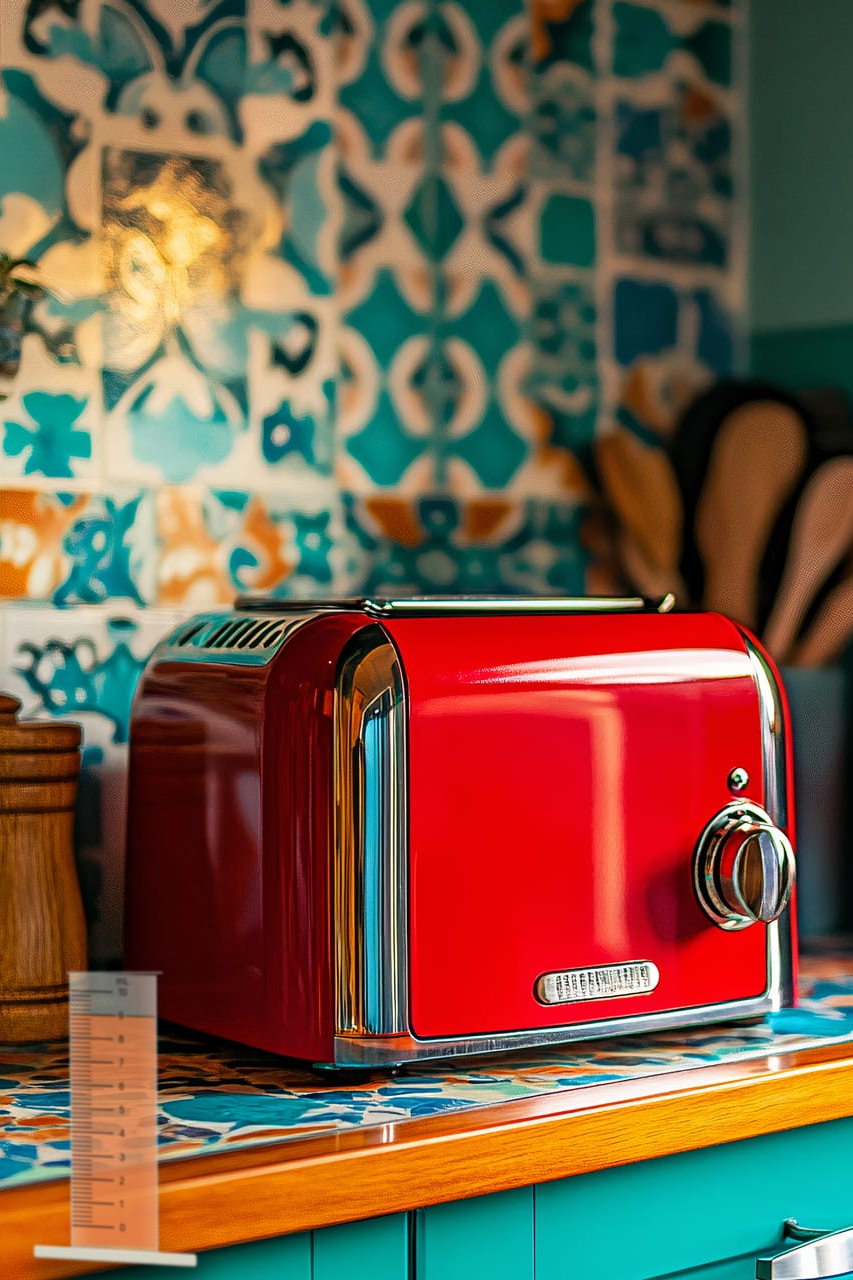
9 (mL)
